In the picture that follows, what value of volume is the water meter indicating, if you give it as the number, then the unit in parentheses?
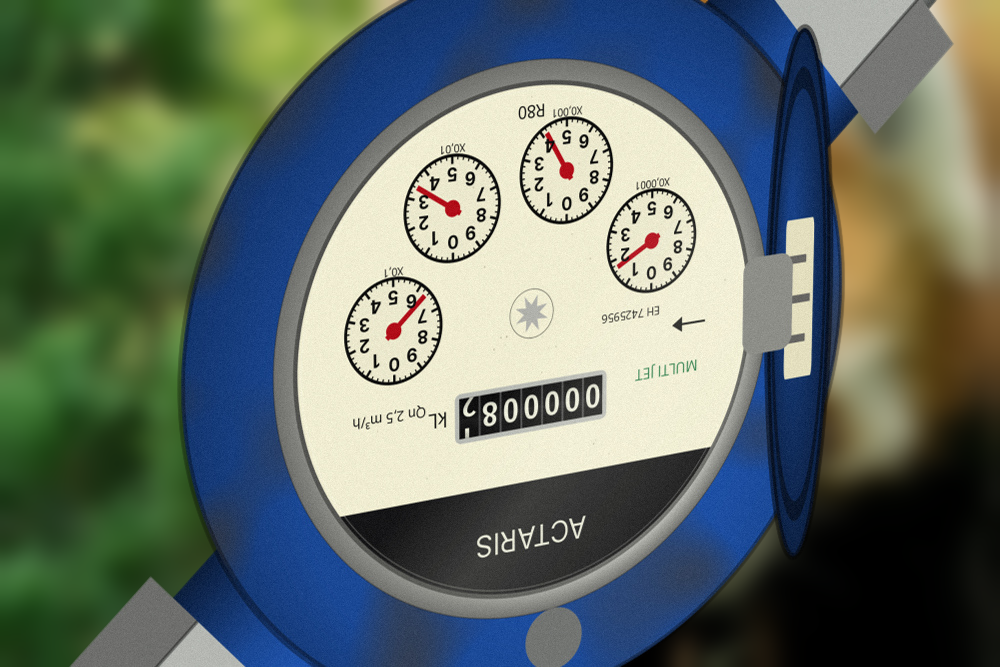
81.6341 (kL)
